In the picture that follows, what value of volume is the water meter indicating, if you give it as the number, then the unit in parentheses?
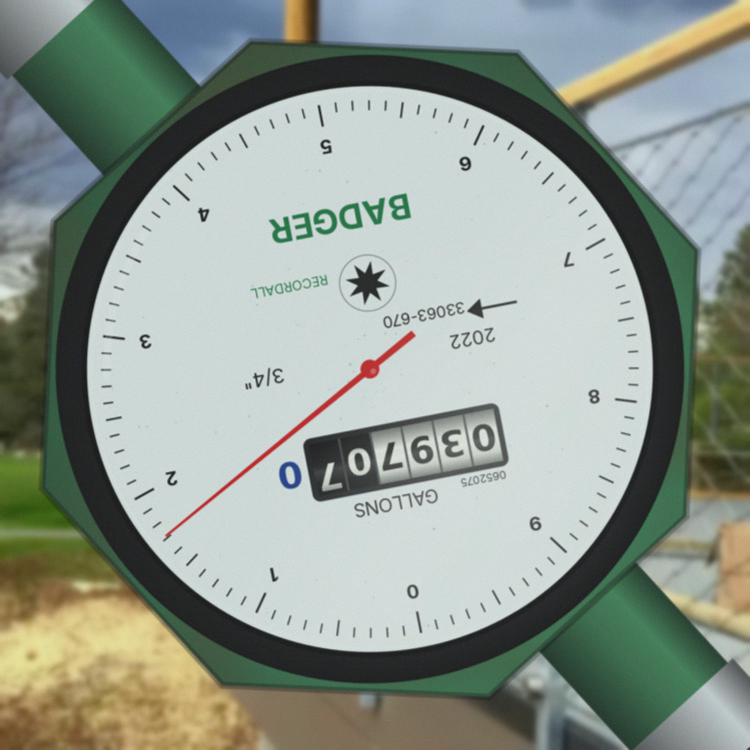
397071.7 (gal)
